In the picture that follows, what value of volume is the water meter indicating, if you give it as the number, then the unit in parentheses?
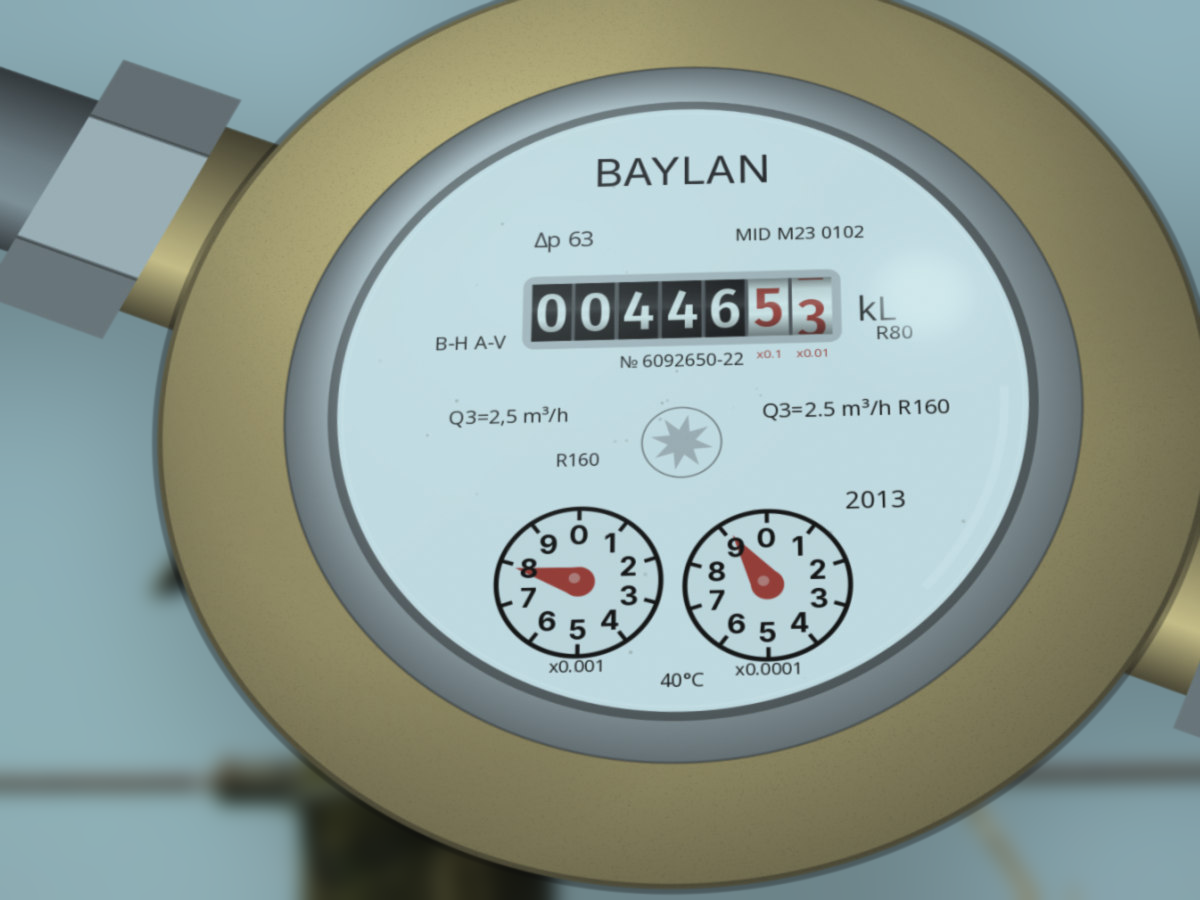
446.5279 (kL)
